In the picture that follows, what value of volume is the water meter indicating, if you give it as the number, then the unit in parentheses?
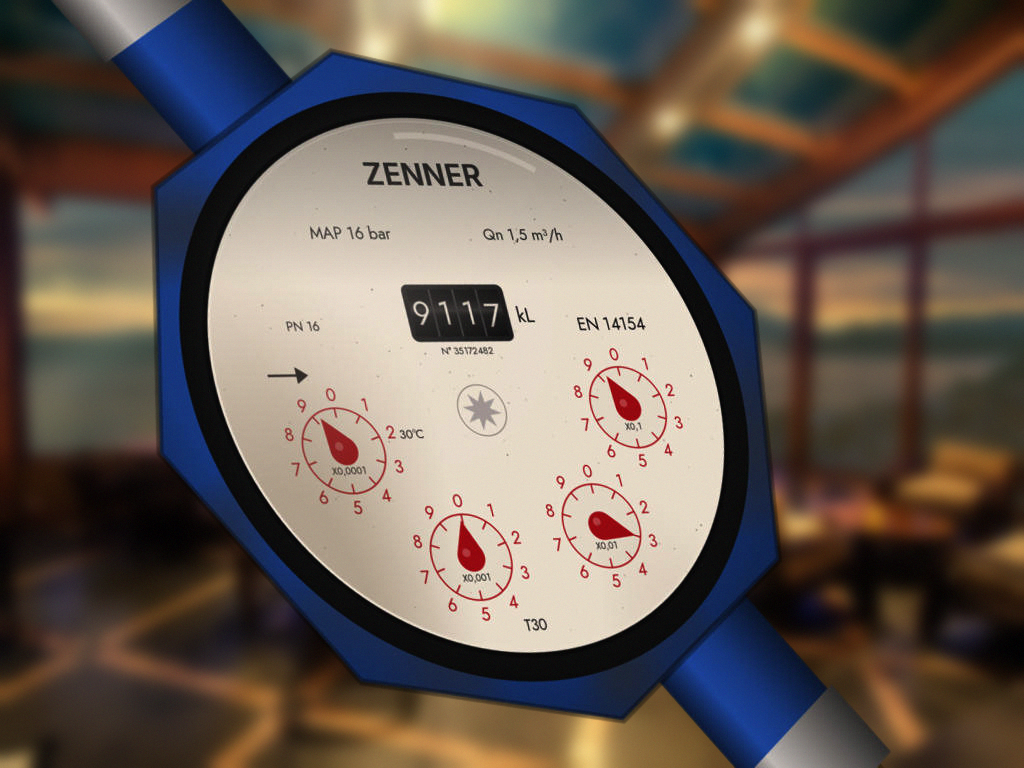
9116.9299 (kL)
